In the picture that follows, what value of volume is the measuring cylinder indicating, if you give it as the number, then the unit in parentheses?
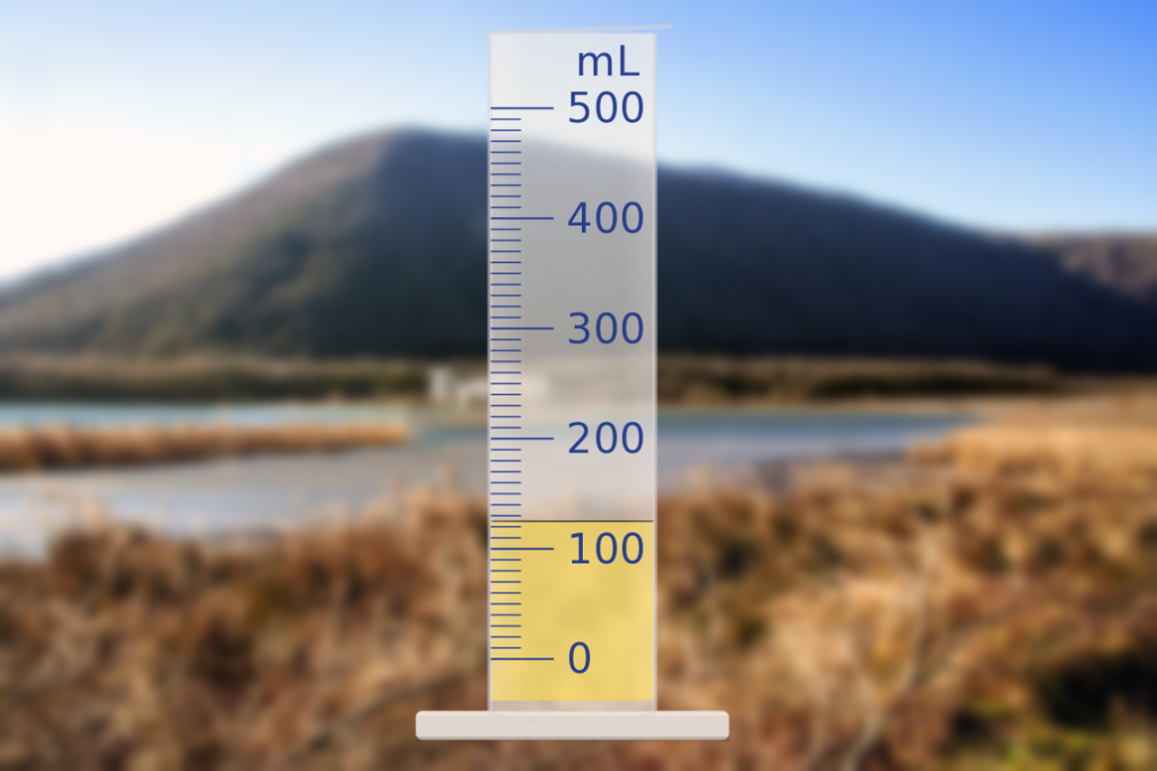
125 (mL)
